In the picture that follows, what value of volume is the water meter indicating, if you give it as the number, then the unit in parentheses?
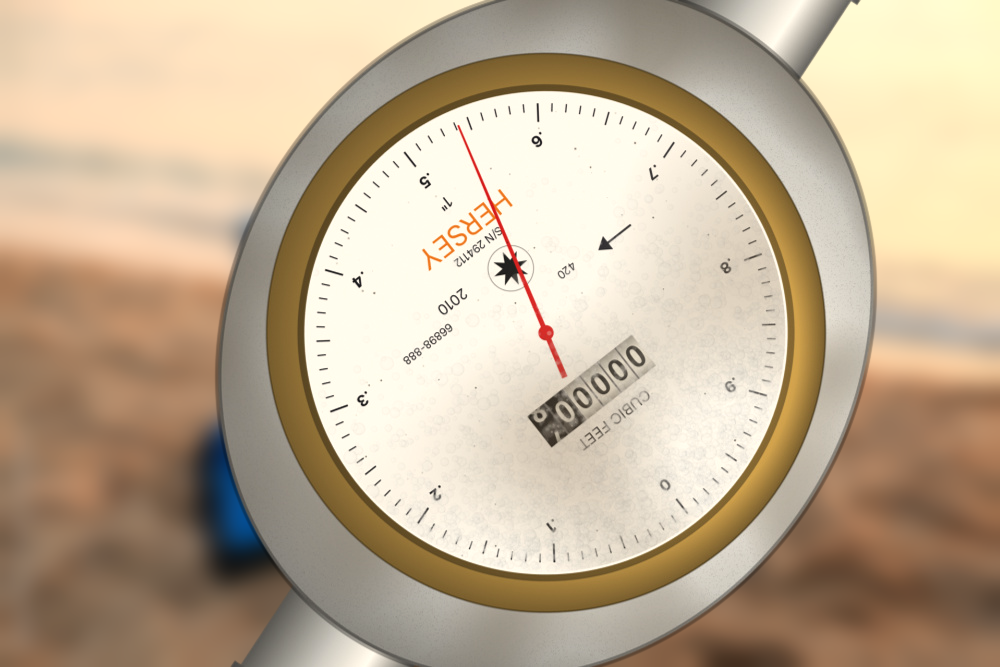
7.54 (ft³)
